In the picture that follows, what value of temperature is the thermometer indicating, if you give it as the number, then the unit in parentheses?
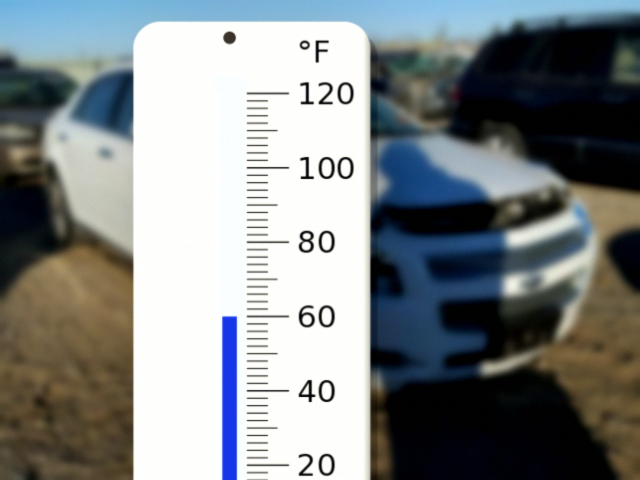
60 (°F)
